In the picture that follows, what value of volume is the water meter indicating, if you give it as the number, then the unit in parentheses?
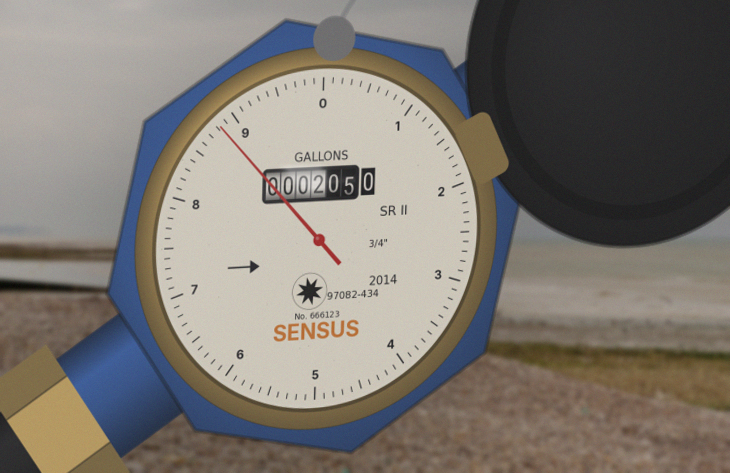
2048.8 (gal)
